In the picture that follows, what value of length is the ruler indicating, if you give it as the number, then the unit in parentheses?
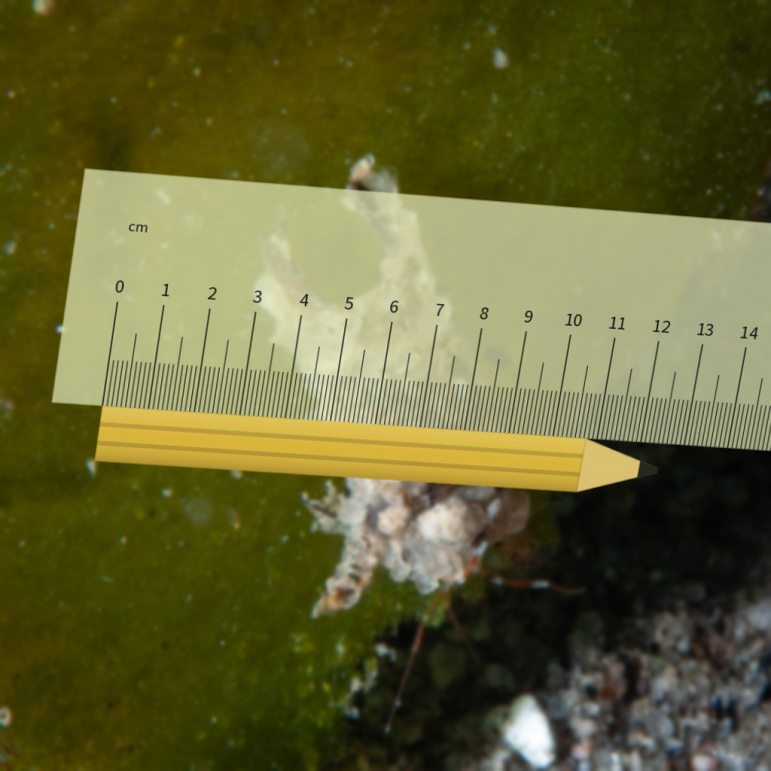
12.5 (cm)
